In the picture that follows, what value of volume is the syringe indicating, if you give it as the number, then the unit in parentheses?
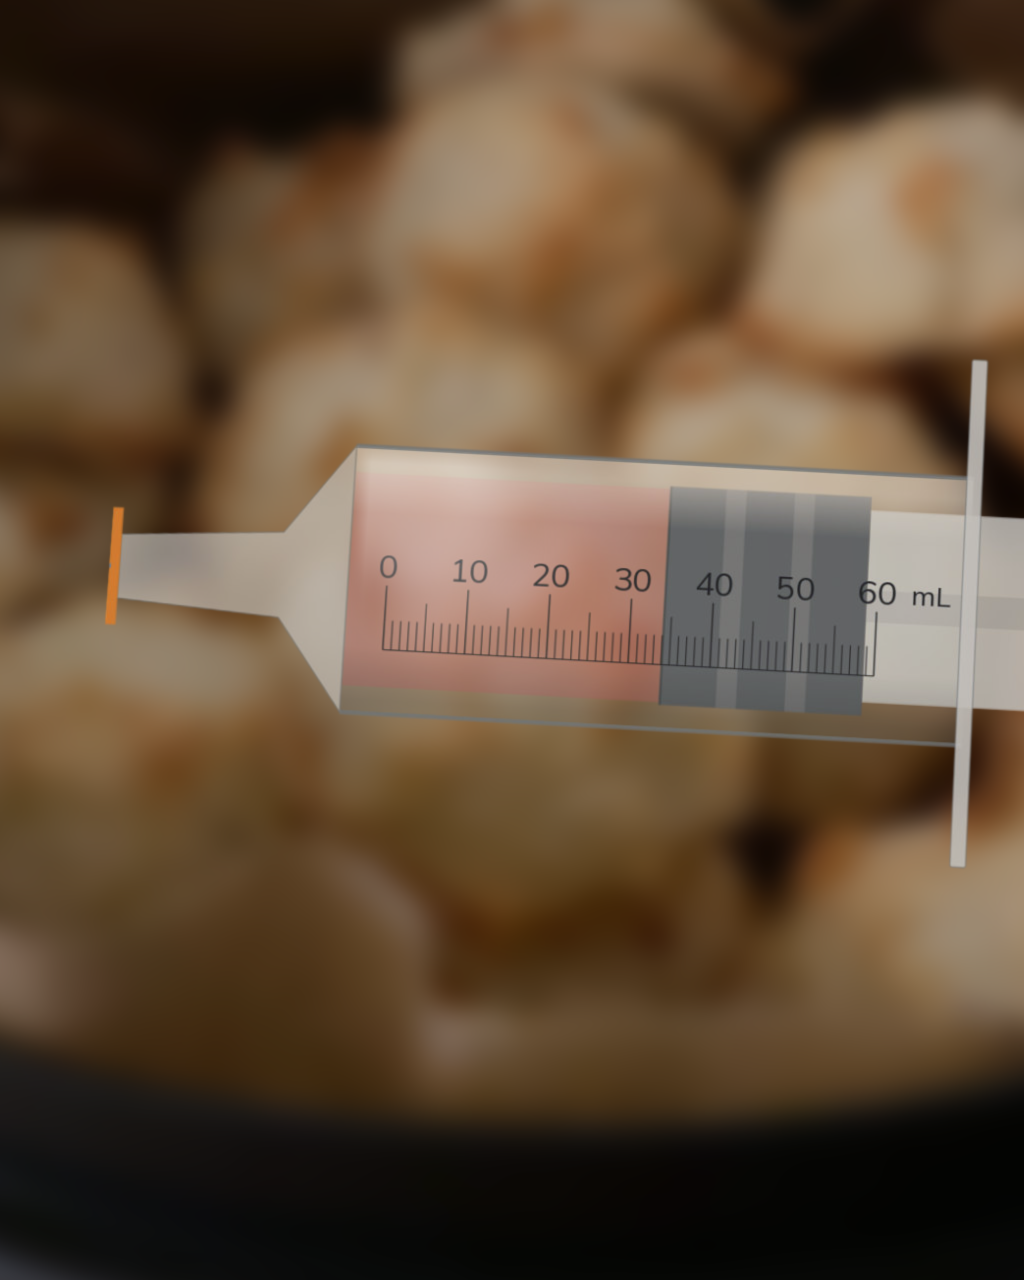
34 (mL)
